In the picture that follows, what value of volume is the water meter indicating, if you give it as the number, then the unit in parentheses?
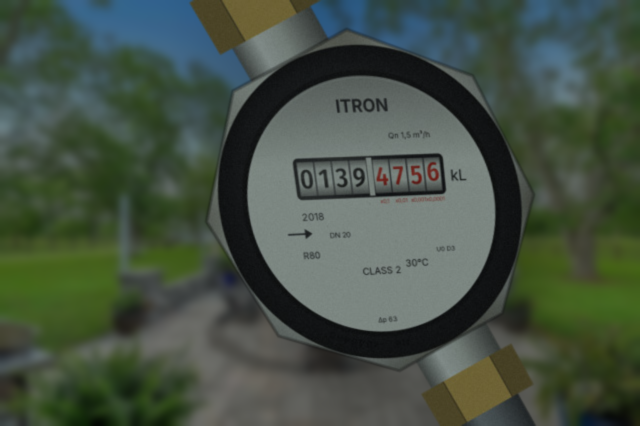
139.4756 (kL)
